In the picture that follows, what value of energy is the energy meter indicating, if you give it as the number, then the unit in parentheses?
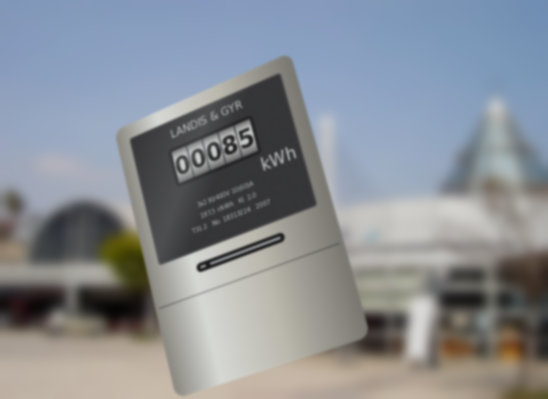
85 (kWh)
